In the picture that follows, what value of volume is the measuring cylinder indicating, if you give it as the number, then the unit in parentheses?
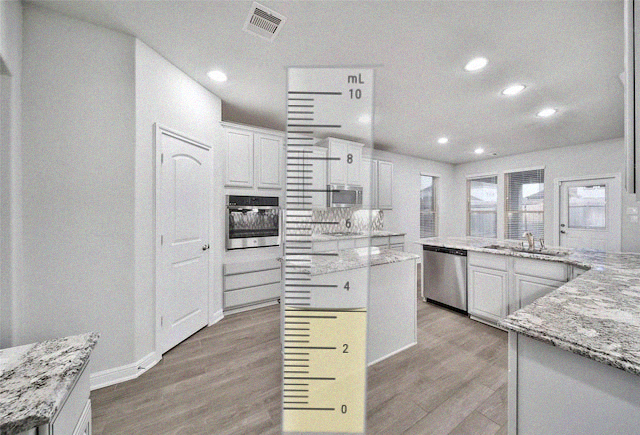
3.2 (mL)
